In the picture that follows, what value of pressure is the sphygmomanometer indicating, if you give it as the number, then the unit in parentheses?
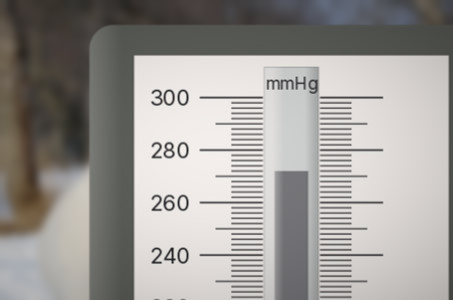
272 (mmHg)
